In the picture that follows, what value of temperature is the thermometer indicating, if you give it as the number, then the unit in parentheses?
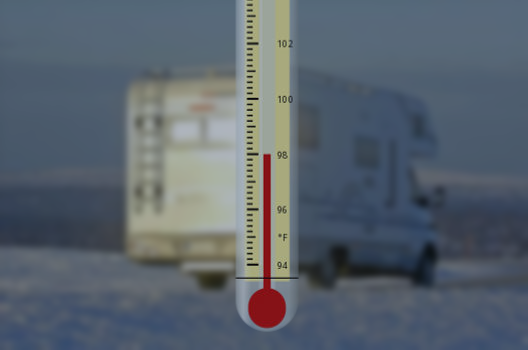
98 (°F)
